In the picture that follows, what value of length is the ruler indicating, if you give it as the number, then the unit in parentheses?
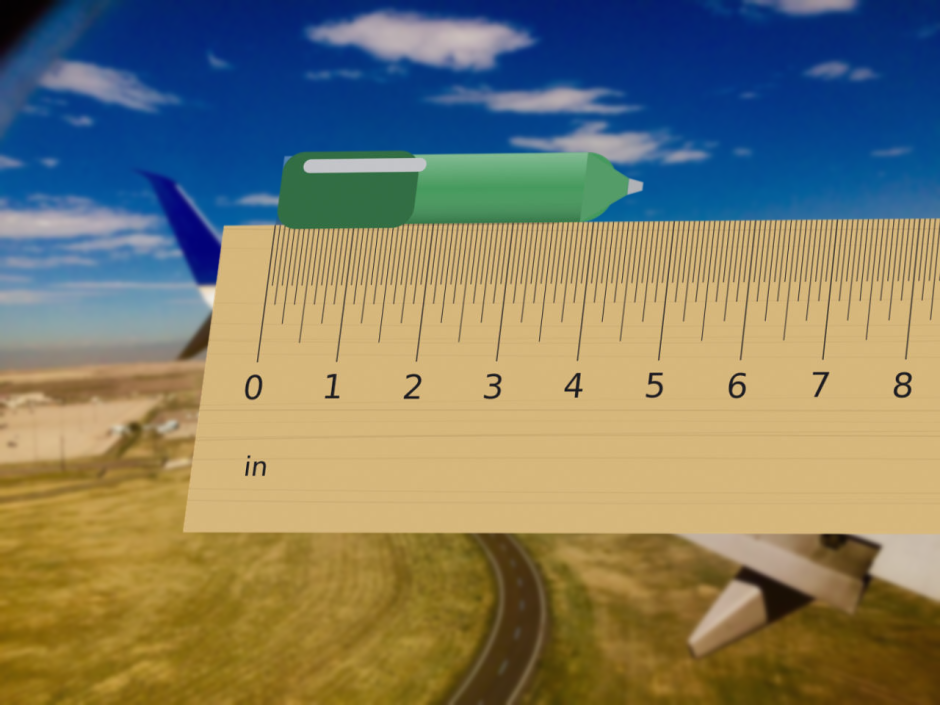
4.5625 (in)
